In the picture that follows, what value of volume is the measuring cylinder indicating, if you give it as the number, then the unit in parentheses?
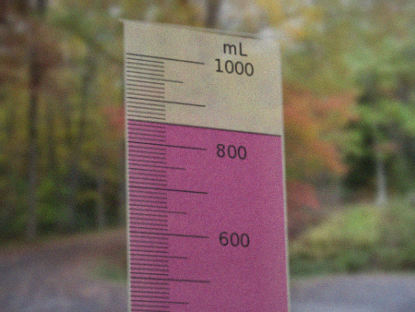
850 (mL)
